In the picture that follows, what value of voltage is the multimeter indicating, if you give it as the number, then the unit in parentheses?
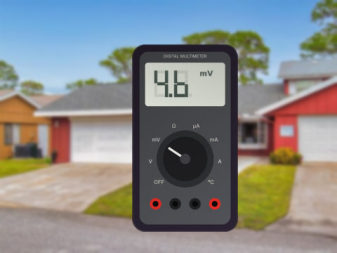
4.6 (mV)
